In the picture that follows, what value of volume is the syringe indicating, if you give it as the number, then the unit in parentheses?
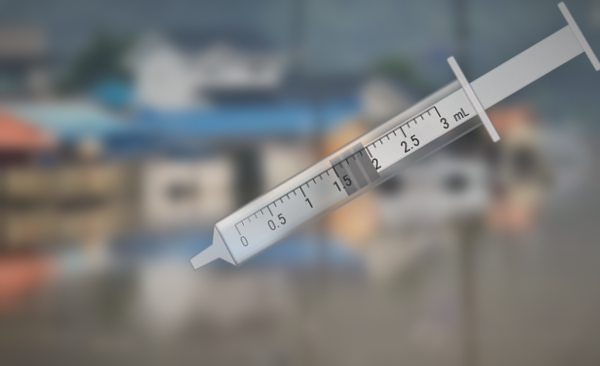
1.5 (mL)
